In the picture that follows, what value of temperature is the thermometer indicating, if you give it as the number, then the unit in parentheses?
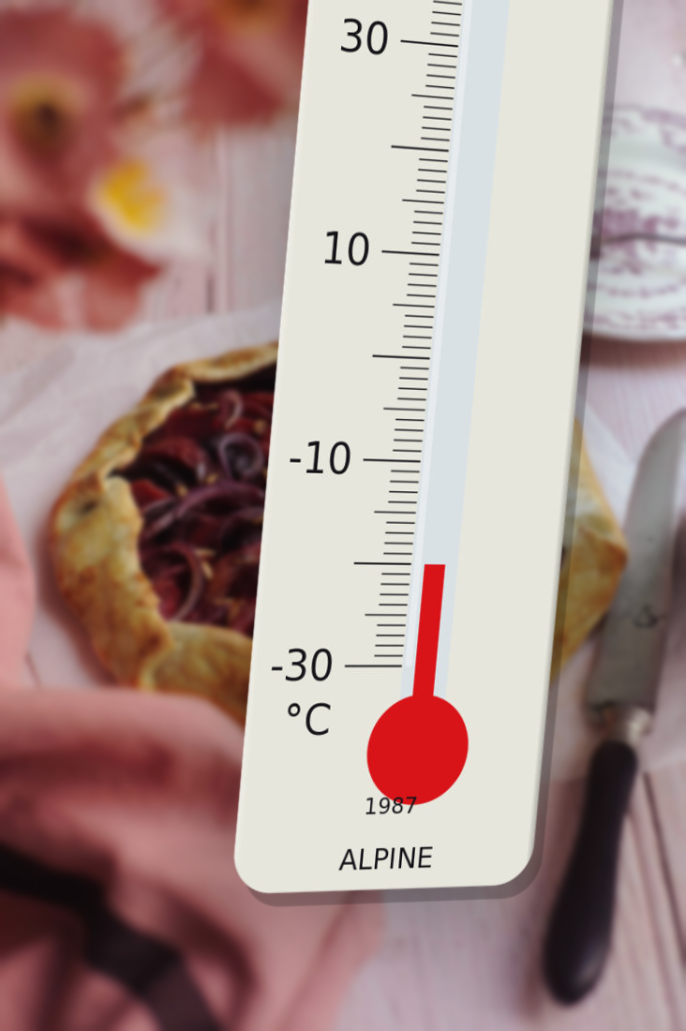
-20 (°C)
